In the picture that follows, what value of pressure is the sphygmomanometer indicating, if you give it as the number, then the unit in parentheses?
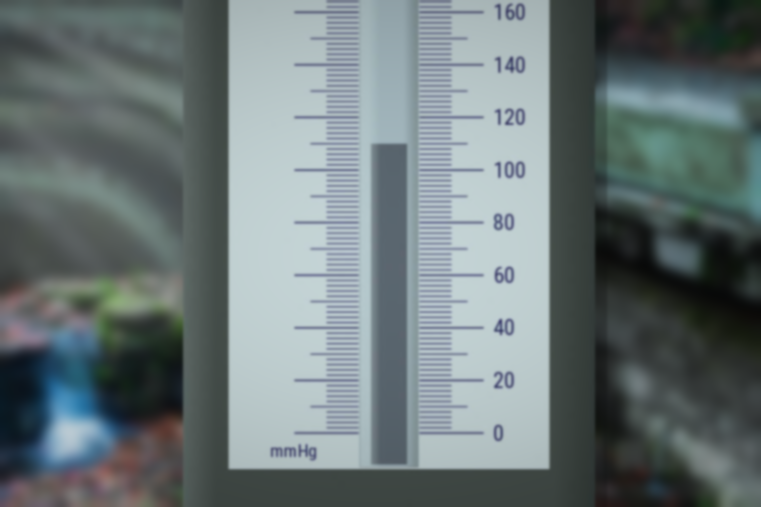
110 (mmHg)
